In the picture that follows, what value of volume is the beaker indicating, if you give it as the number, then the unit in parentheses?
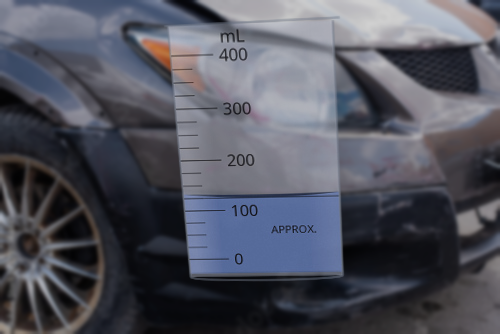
125 (mL)
